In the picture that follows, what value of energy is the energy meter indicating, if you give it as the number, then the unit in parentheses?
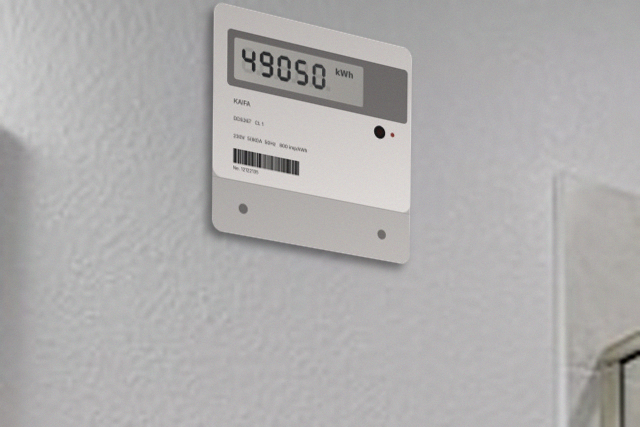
49050 (kWh)
